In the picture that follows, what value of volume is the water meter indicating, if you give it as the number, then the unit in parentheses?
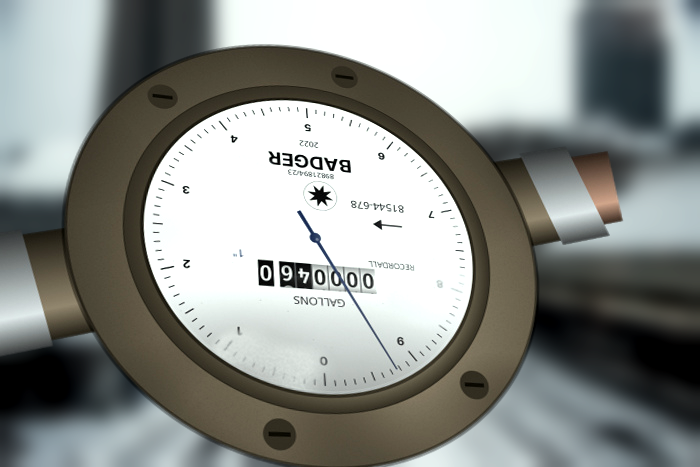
459.2 (gal)
